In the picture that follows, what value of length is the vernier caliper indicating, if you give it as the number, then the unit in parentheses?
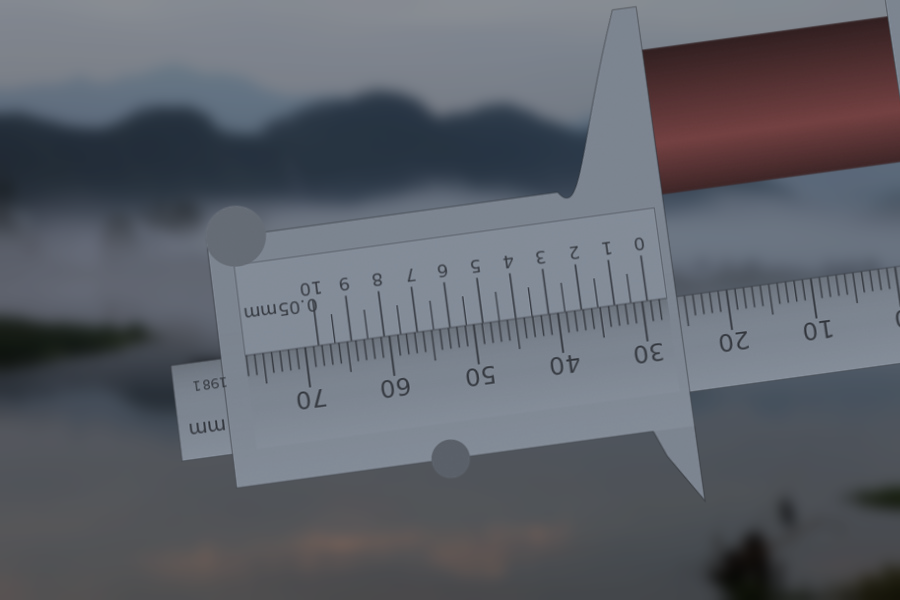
29.4 (mm)
